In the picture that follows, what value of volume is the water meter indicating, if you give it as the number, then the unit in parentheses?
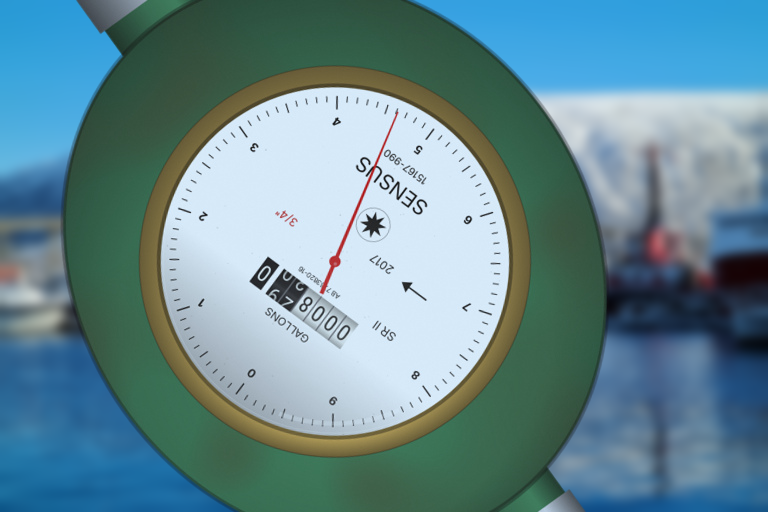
8294.6 (gal)
